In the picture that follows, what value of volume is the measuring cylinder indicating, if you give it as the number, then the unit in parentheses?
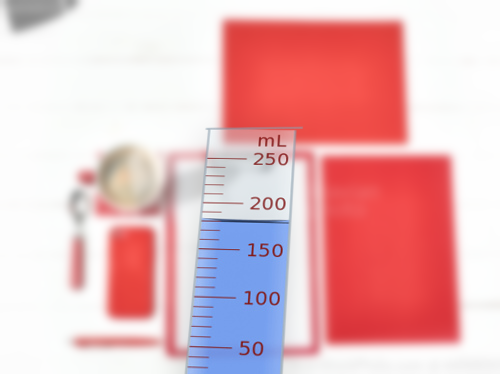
180 (mL)
